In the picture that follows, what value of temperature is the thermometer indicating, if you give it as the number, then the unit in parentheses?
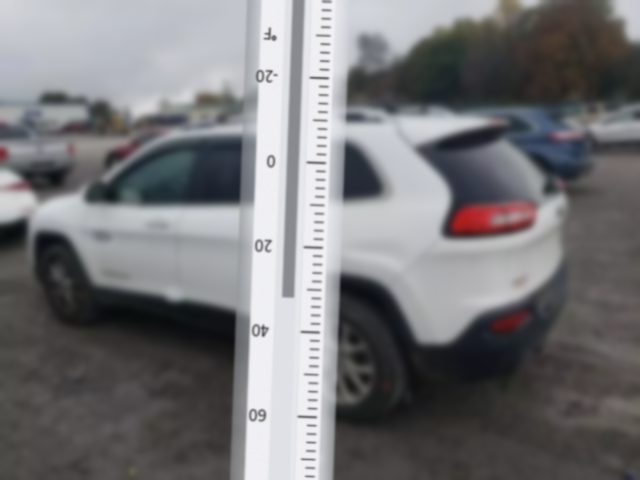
32 (°F)
